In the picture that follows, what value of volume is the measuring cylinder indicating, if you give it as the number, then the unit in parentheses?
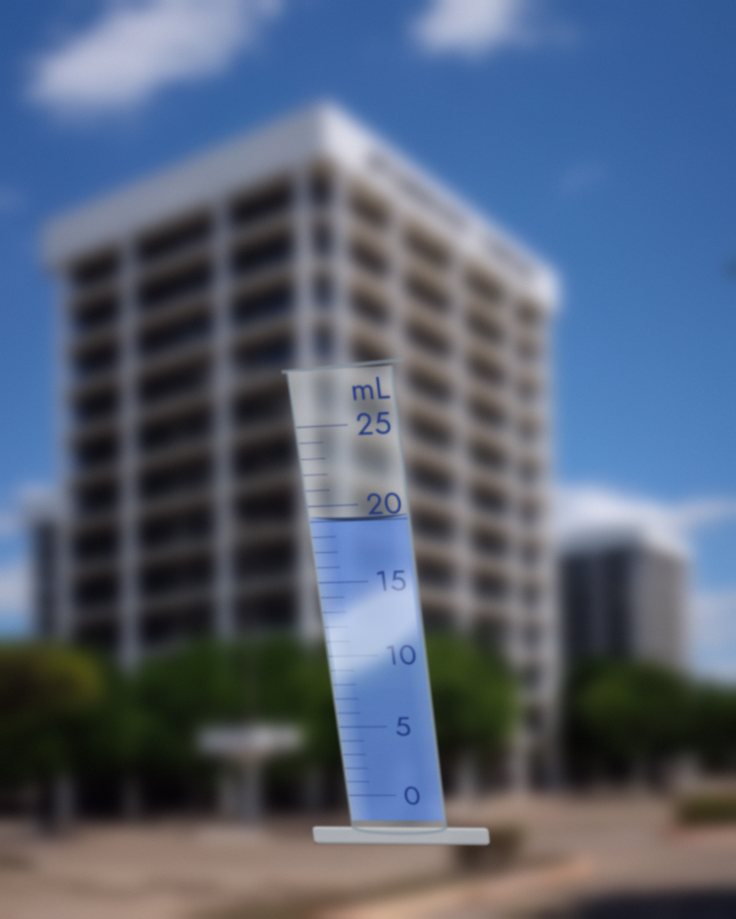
19 (mL)
